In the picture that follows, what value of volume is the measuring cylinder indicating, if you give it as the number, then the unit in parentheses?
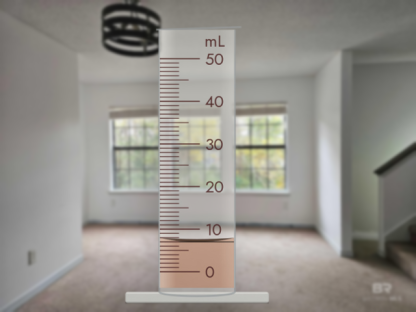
7 (mL)
